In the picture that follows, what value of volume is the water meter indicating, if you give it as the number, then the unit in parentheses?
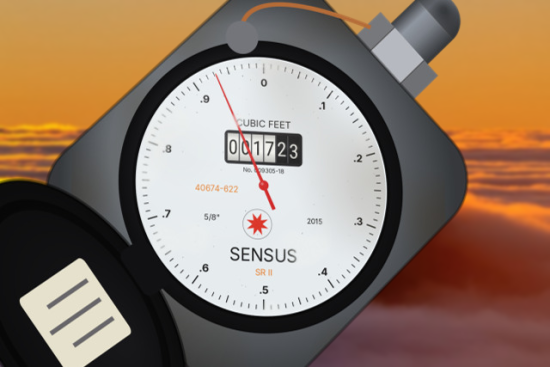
1722.93 (ft³)
